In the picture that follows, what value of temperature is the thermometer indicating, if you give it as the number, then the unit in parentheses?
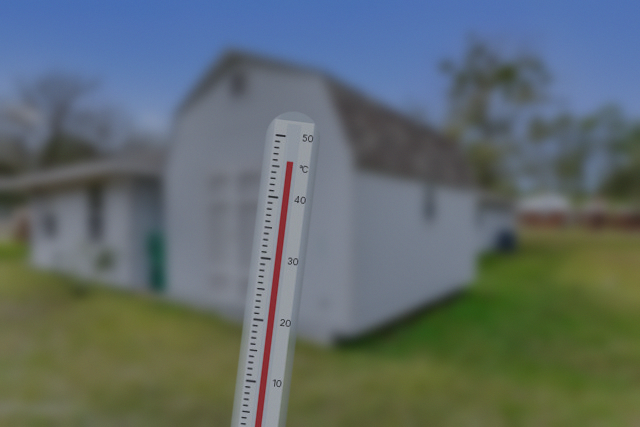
46 (°C)
